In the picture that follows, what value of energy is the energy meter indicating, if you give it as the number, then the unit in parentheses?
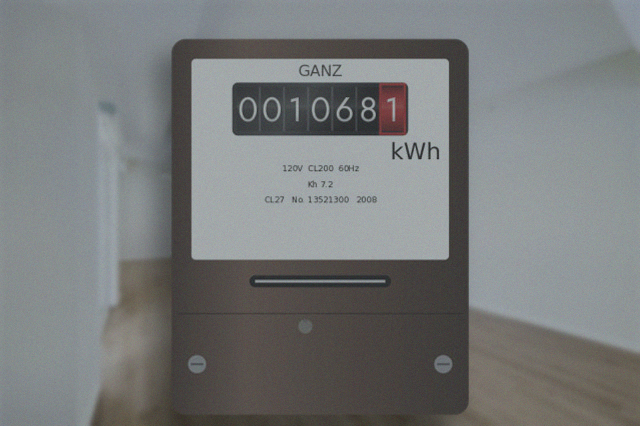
1068.1 (kWh)
